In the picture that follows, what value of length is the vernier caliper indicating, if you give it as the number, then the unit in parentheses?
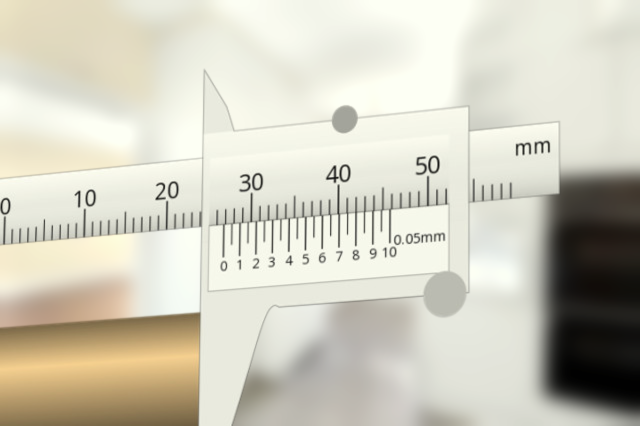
26.8 (mm)
